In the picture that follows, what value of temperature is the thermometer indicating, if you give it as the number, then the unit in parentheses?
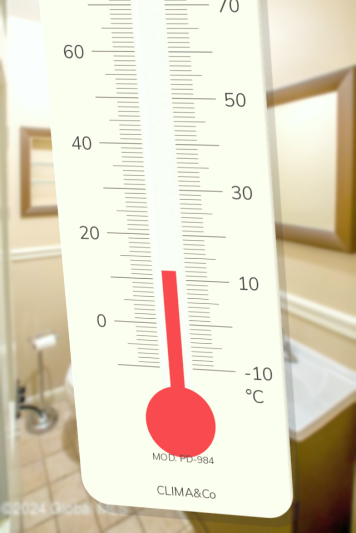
12 (°C)
